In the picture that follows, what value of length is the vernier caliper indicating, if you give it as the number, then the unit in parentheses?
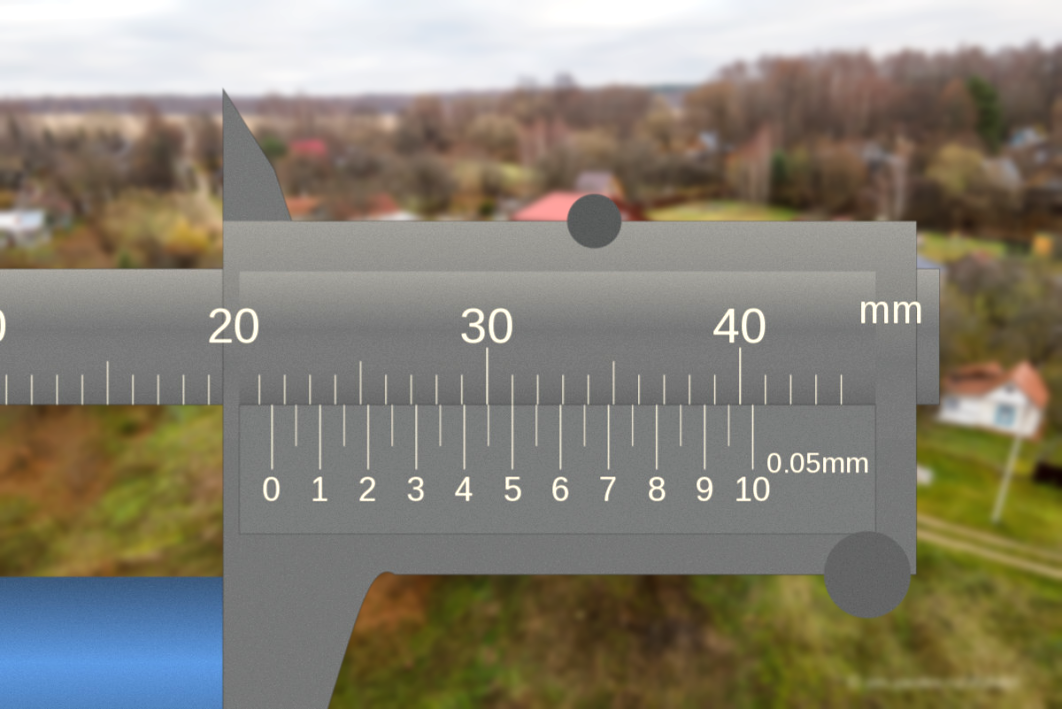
21.50 (mm)
